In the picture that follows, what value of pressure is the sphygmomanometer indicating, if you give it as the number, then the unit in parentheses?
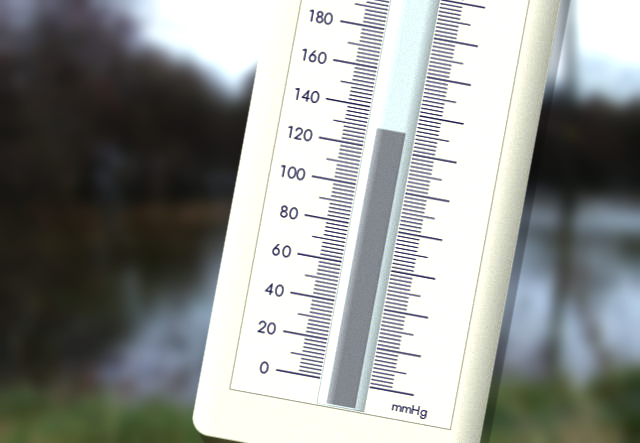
130 (mmHg)
